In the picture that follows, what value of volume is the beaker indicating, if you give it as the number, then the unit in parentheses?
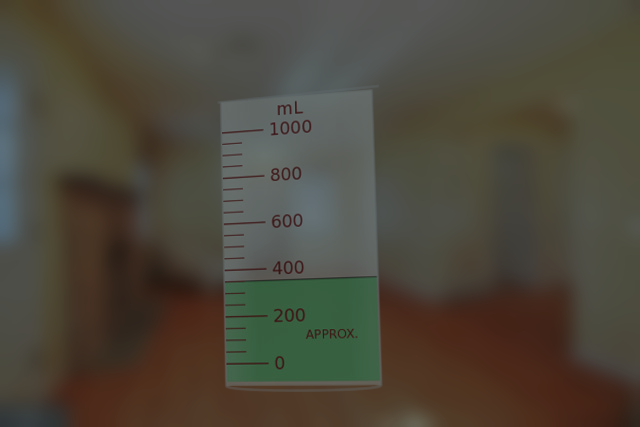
350 (mL)
